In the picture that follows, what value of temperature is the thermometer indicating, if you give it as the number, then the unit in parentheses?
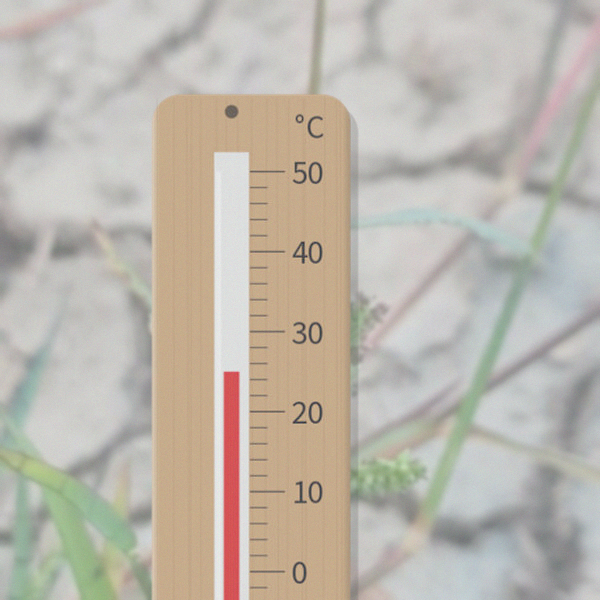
25 (°C)
